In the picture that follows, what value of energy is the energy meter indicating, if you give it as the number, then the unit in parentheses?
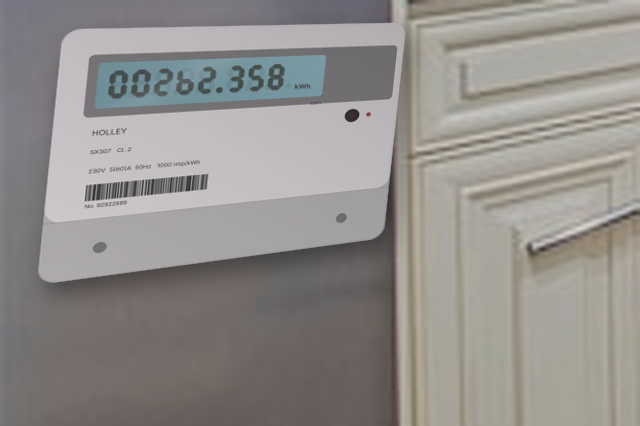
262.358 (kWh)
